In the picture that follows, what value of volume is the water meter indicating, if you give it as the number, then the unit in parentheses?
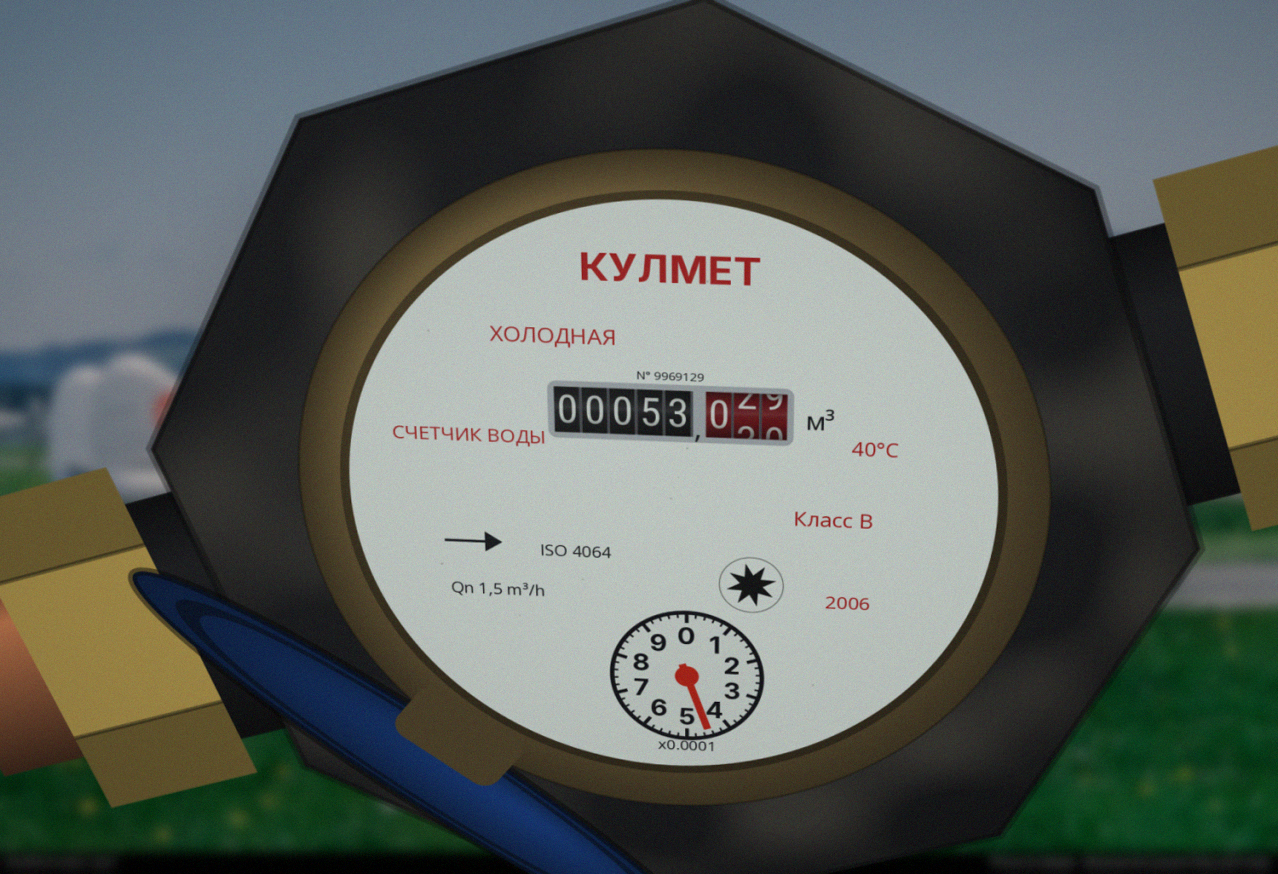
53.0294 (m³)
